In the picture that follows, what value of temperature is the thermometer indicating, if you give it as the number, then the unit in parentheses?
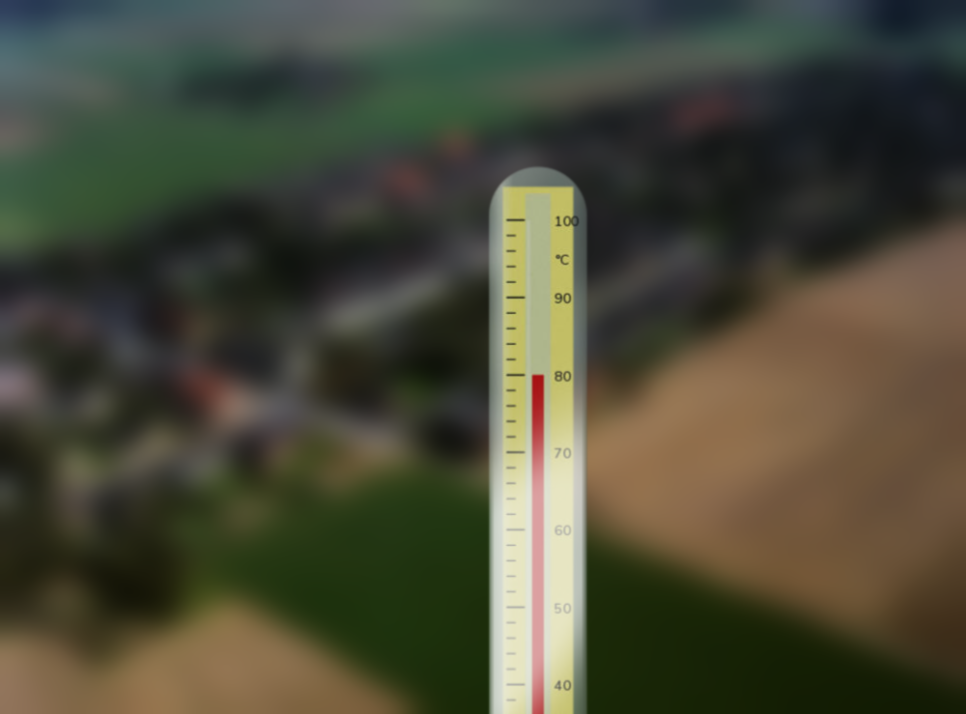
80 (°C)
